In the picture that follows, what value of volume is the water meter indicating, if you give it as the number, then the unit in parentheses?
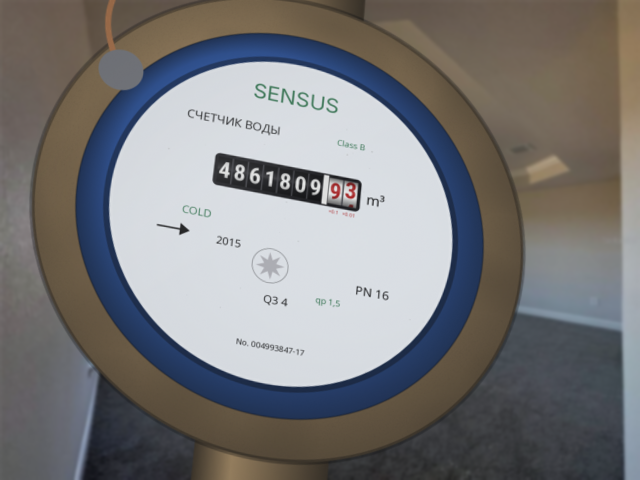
4861809.93 (m³)
